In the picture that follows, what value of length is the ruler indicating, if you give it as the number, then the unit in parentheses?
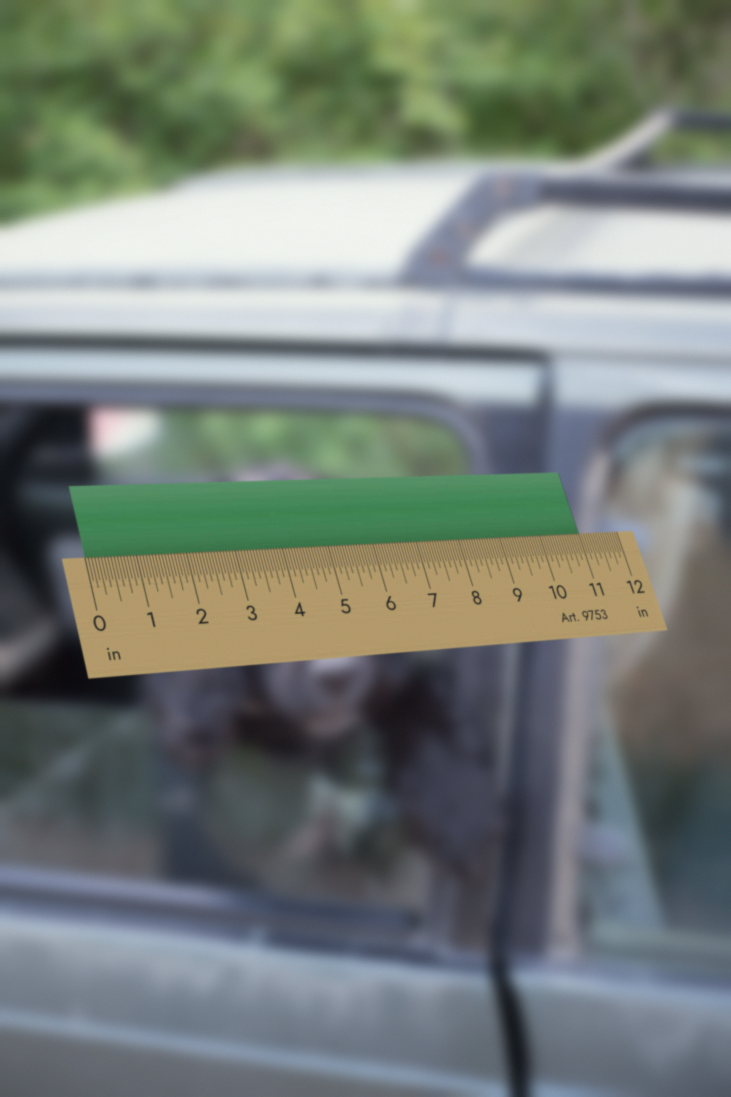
11 (in)
